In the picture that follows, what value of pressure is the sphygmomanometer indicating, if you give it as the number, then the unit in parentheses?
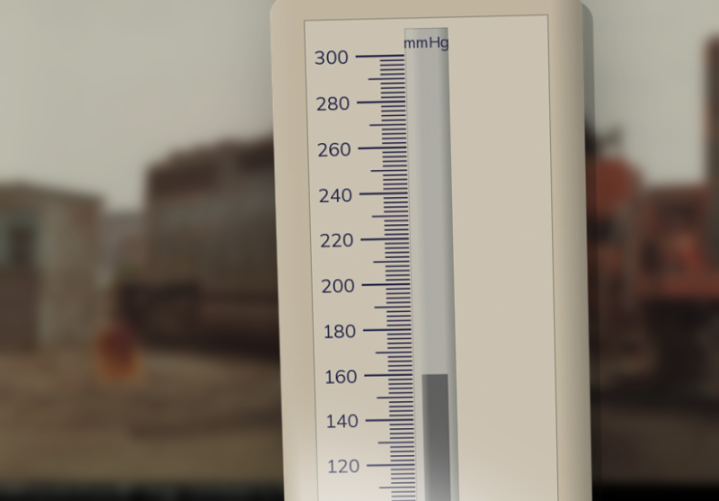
160 (mmHg)
